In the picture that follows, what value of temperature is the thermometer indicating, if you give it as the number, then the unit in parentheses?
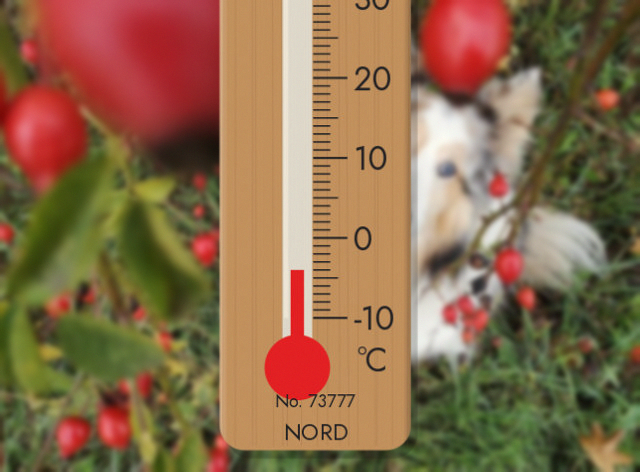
-4 (°C)
